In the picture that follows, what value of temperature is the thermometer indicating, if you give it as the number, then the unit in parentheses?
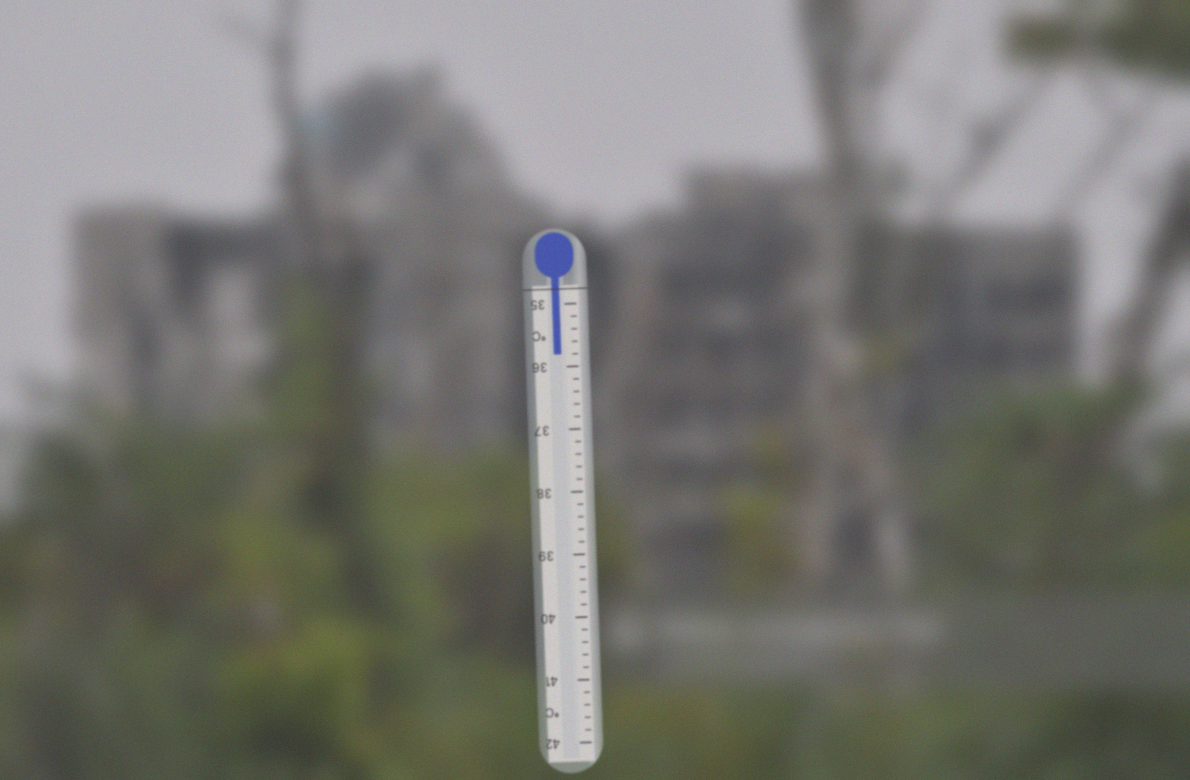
35.8 (°C)
